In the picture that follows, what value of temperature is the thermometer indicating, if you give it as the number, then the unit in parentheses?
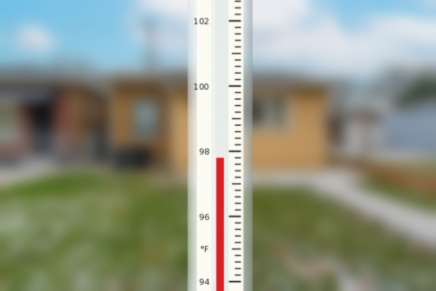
97.8 (°F)
